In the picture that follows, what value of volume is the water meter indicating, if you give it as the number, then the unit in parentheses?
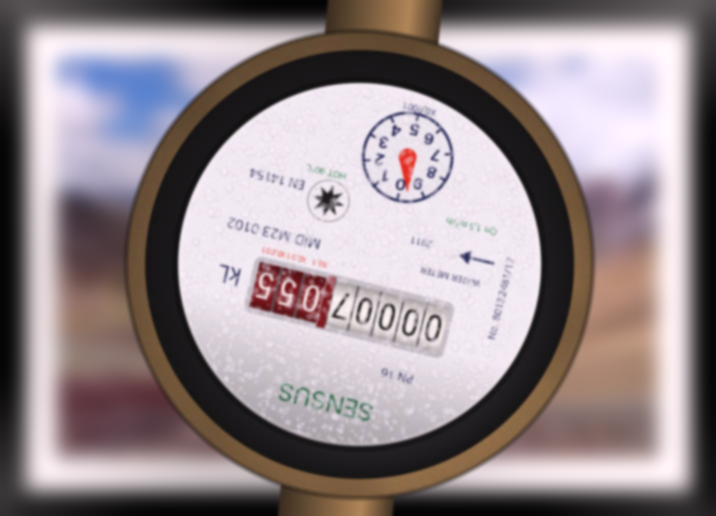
7.0549 (kL)
